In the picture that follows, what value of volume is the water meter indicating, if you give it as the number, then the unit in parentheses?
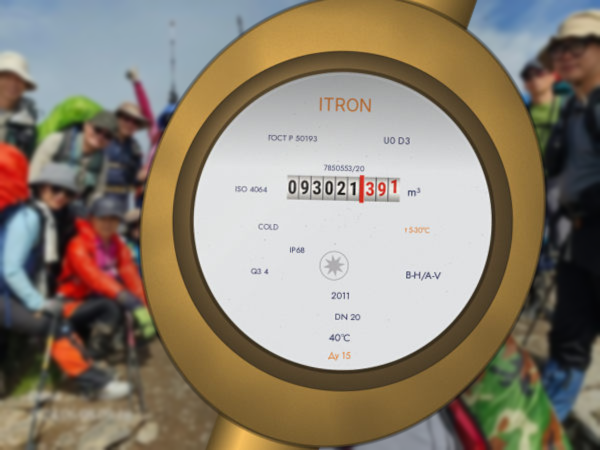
93021.391 (m³)
